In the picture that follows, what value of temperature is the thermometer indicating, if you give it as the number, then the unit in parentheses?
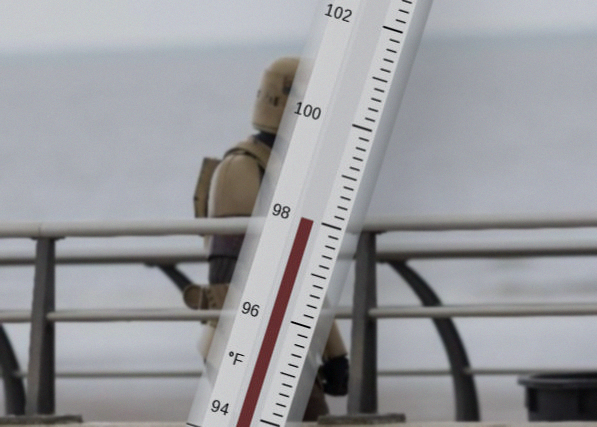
98 (°F)
